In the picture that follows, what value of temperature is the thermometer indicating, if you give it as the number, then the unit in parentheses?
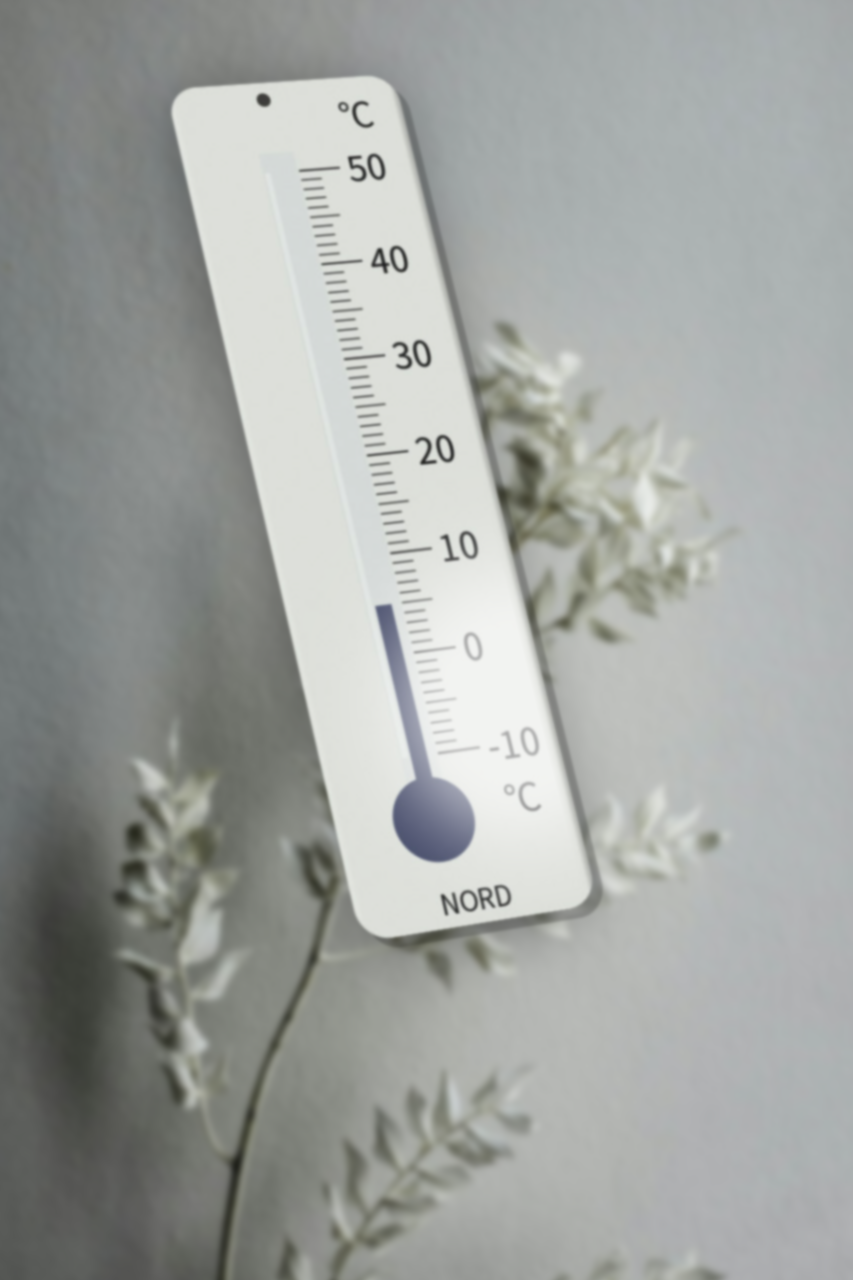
5 (°C)
